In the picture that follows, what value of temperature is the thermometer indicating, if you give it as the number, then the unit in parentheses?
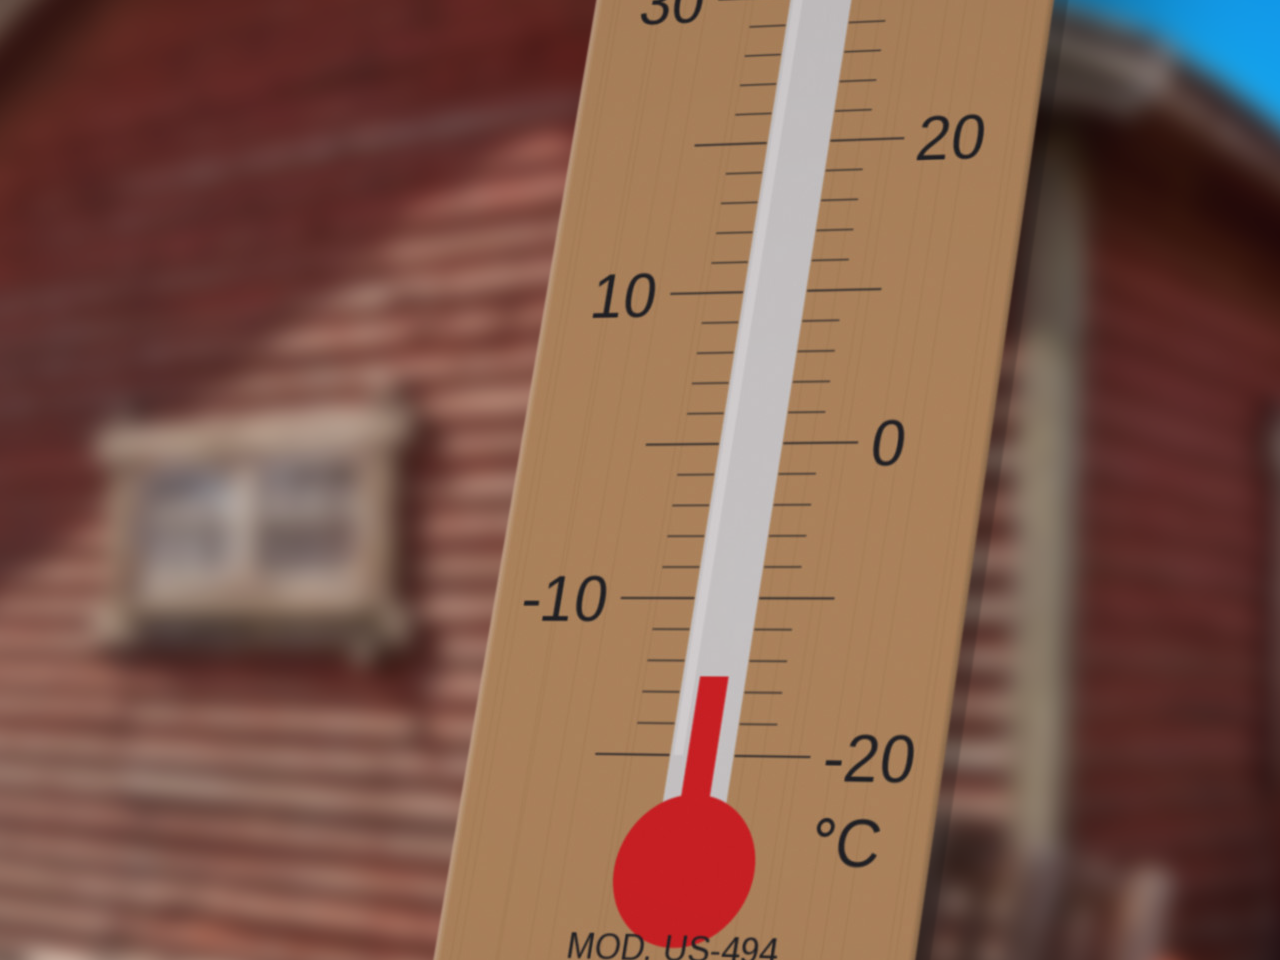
-15 (°C)
